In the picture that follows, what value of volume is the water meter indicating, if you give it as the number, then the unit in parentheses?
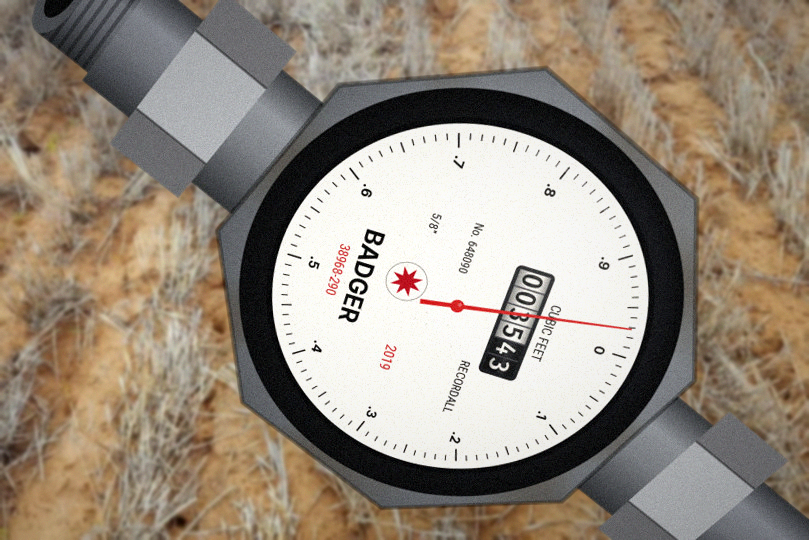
3542.97 (ft³)
